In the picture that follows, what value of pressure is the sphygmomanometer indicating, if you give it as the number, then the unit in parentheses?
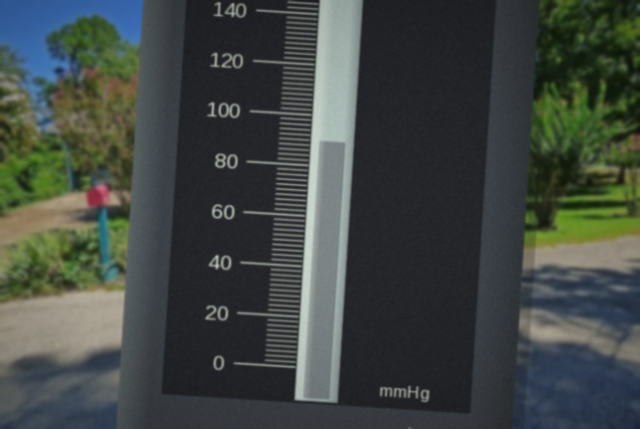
90 (mmHg)
